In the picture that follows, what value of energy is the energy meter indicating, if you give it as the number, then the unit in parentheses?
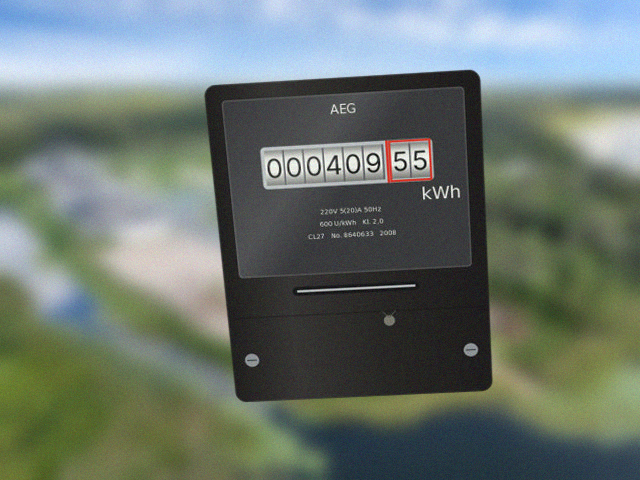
409.55 (kWh)
